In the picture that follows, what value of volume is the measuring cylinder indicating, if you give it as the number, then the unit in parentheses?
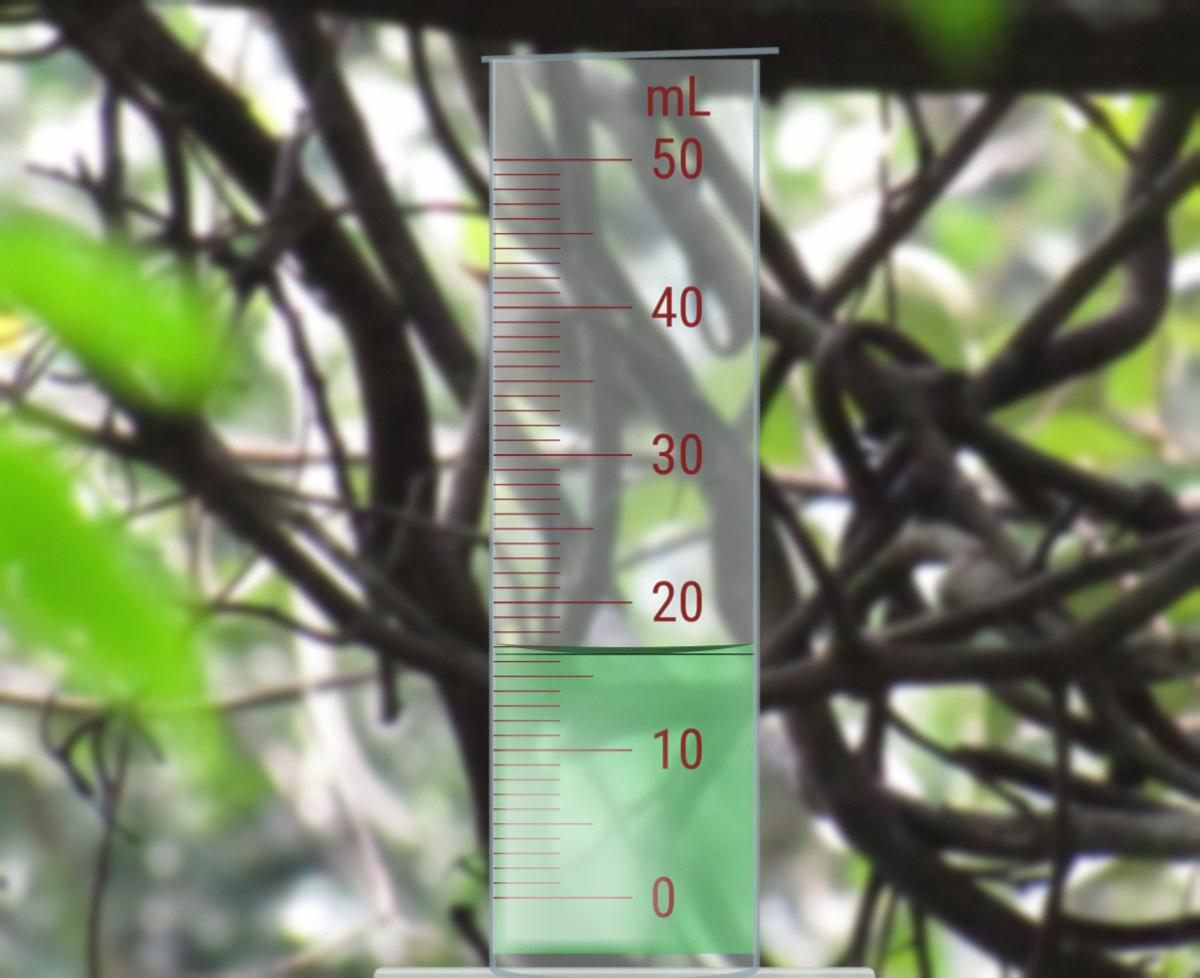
16.5 (mL)
